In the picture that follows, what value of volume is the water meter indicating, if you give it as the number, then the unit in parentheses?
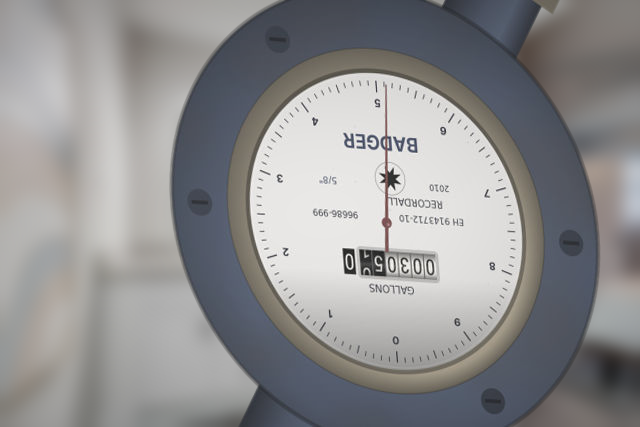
30505.1 (gal)
